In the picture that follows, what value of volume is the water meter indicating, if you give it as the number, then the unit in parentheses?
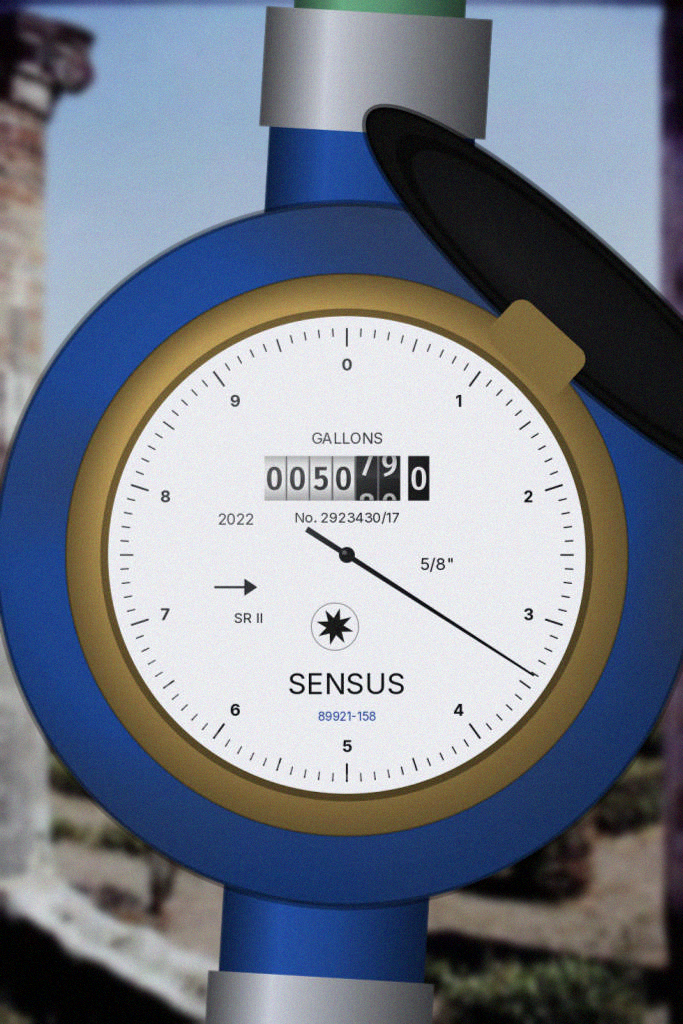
50793.4 (gal)
